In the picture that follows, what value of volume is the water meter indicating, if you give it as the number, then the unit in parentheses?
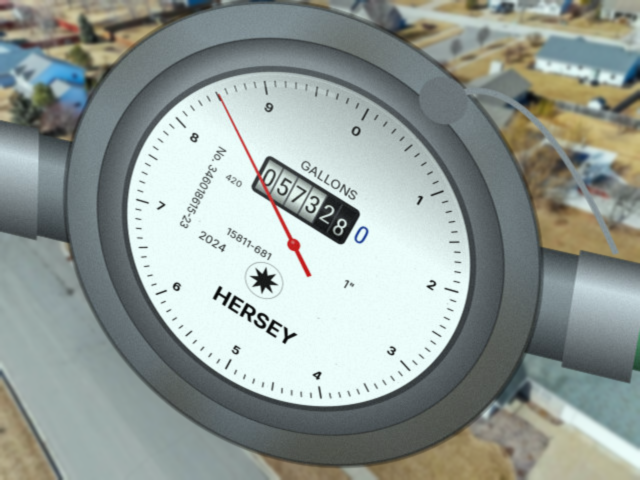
573278.5 (gal)
